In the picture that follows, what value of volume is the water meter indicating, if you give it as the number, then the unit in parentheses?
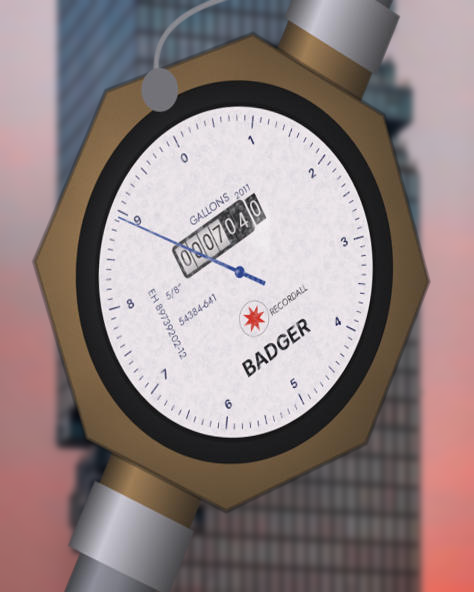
7038.9 (gal)
